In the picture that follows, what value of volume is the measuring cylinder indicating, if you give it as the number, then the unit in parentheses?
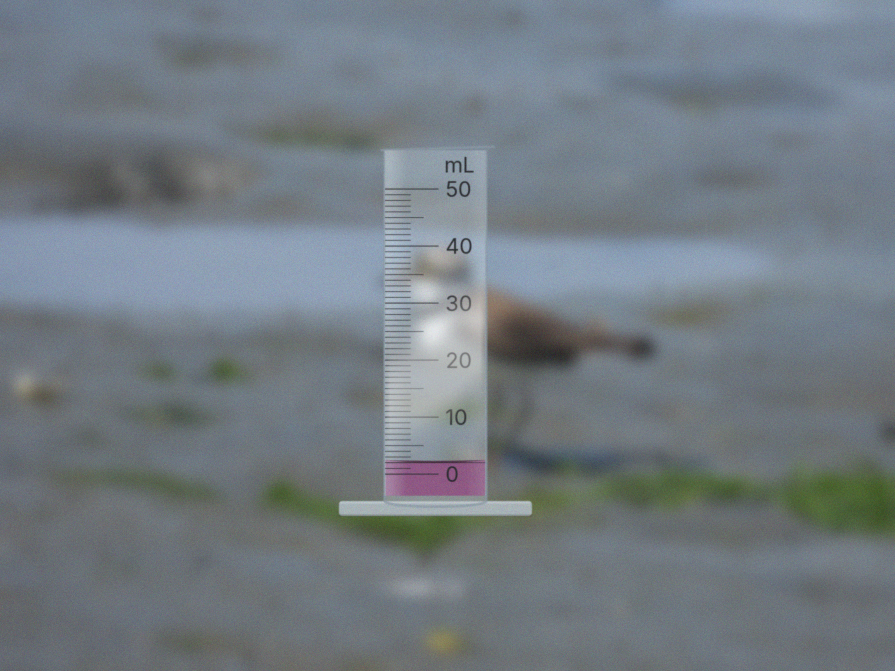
2 (mL)
